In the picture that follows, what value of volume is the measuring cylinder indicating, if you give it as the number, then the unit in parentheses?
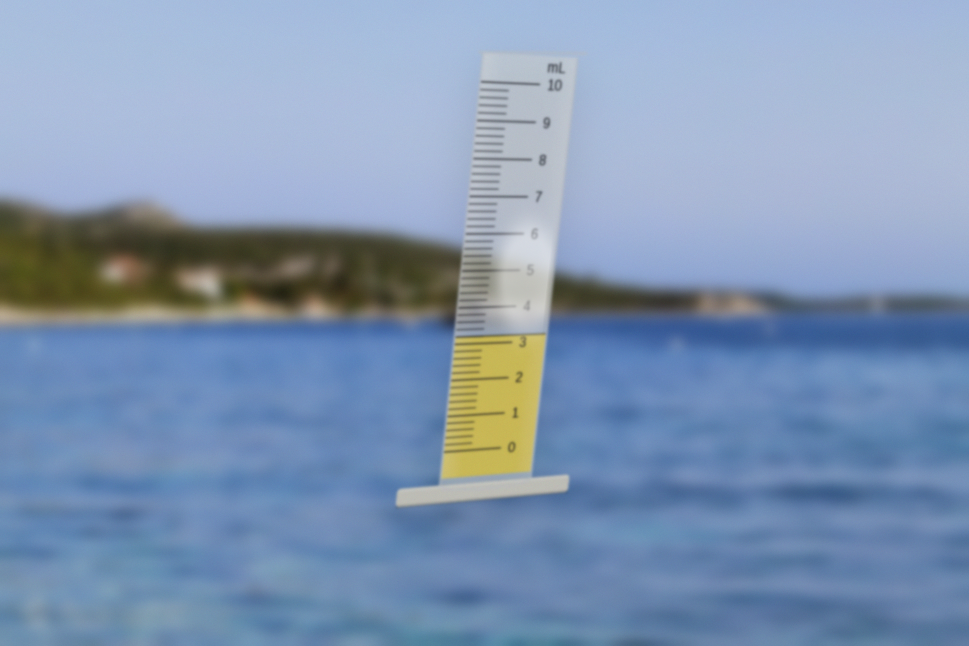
3.2 (mL)
